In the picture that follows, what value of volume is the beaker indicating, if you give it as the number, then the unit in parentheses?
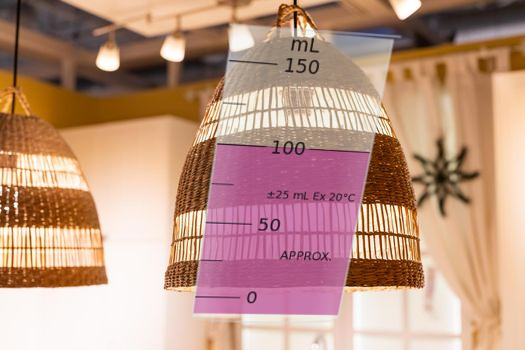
100 (mL)
